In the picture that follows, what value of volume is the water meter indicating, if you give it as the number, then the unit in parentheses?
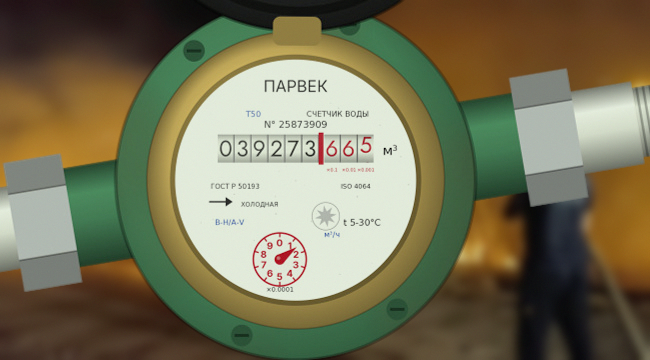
39273.6651 (m³)
